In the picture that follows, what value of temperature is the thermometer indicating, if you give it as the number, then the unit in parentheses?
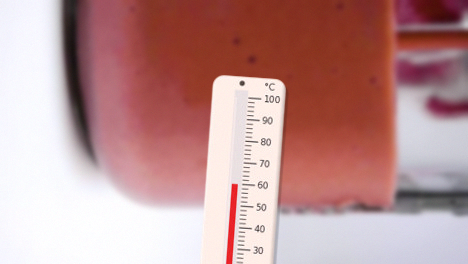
60 (°C)
